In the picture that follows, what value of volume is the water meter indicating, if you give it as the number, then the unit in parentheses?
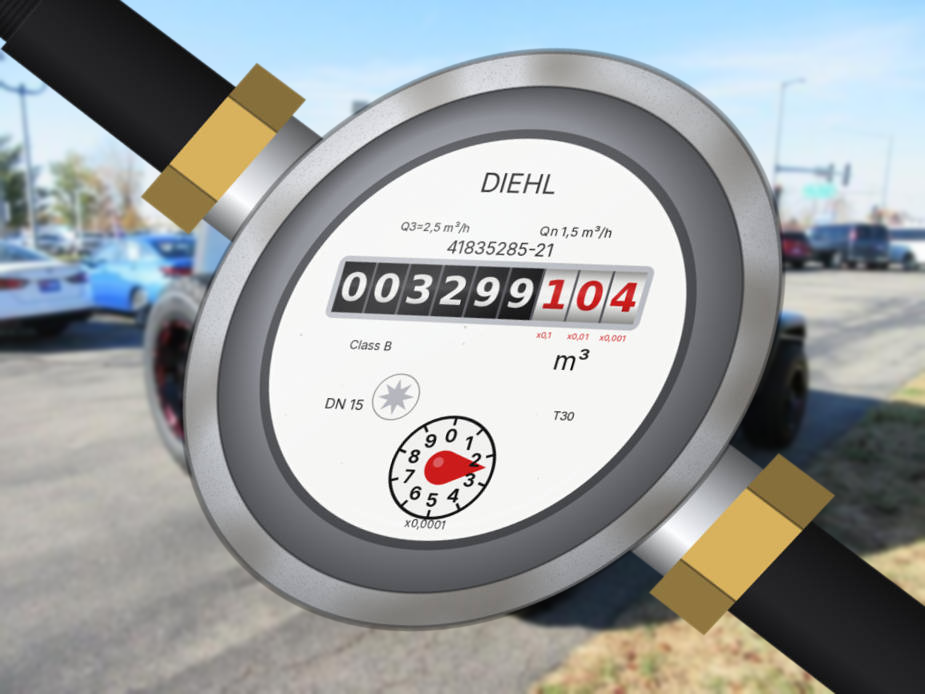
3299.1042 (m³)
